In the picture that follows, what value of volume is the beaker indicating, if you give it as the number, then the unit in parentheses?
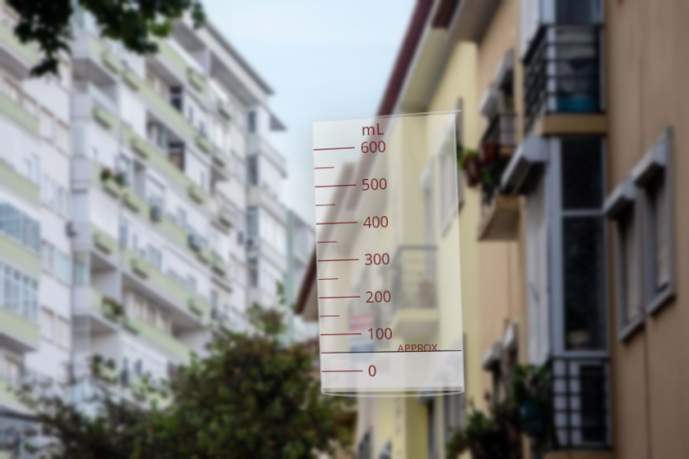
50 (mL)
